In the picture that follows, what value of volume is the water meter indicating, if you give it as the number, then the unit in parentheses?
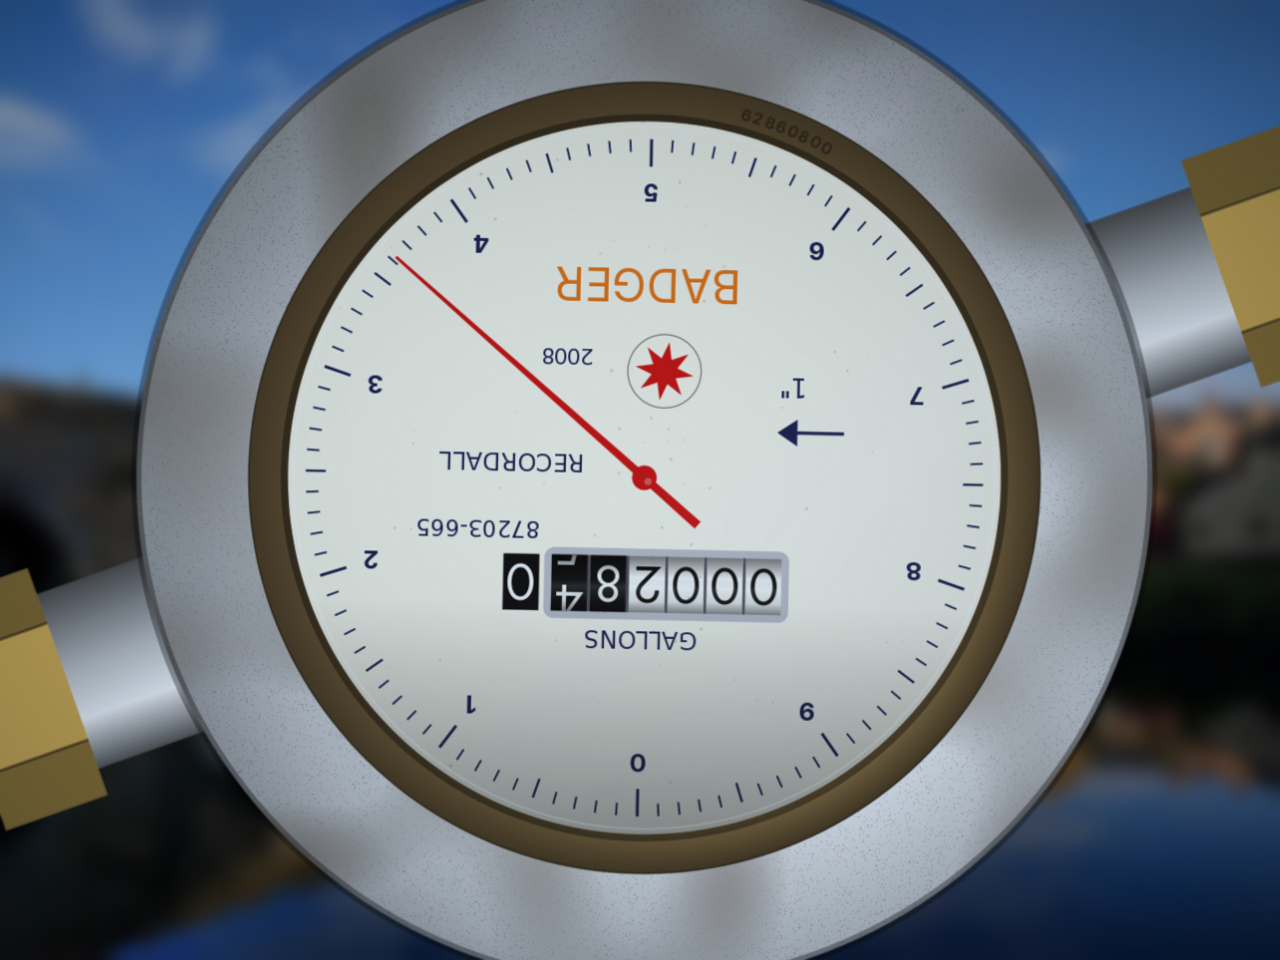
2843.6 (gal)
